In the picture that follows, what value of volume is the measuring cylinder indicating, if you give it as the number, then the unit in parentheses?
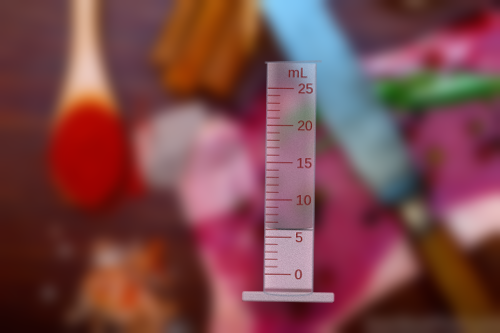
6 (mL)
